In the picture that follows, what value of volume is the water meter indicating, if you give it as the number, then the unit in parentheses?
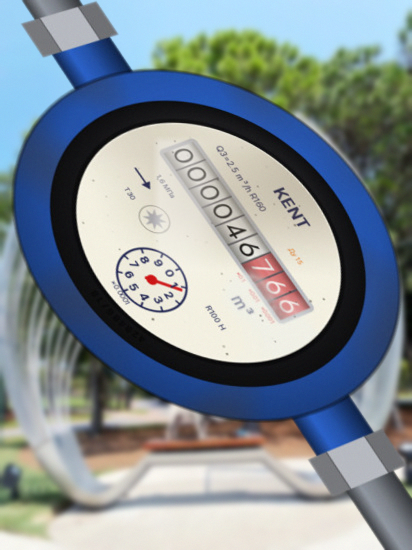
46.7661 (m³)
